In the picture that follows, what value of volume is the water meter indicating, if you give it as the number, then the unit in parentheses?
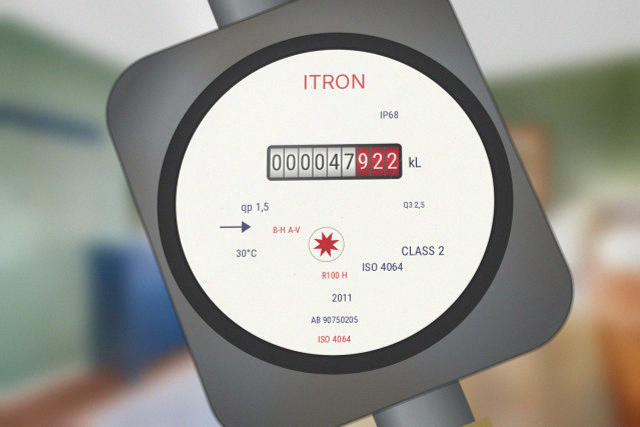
47.922 (kL)
